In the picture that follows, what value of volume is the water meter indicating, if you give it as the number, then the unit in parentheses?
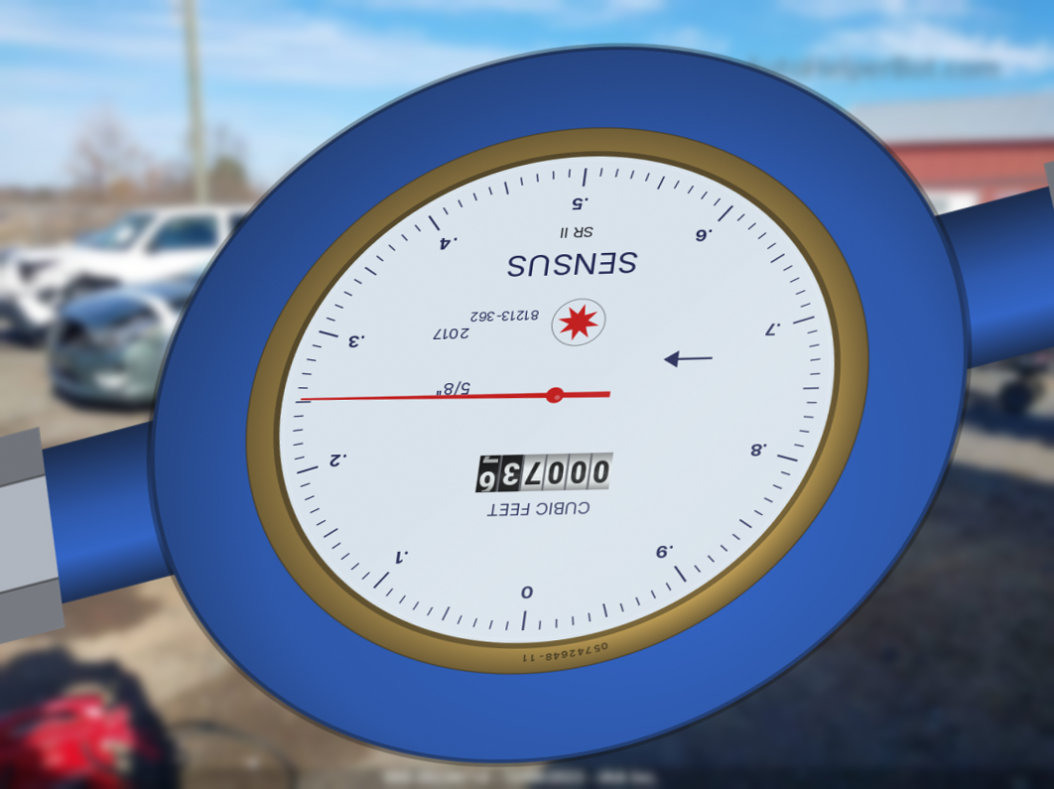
736.25 (ft³)
